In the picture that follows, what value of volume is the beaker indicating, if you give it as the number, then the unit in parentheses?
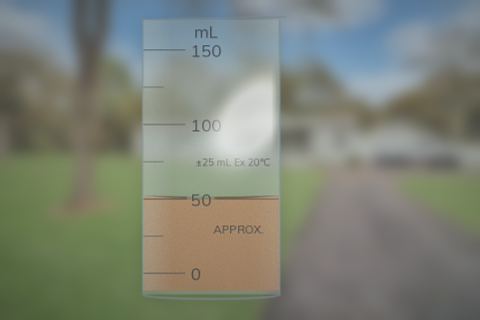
50 (mL)
